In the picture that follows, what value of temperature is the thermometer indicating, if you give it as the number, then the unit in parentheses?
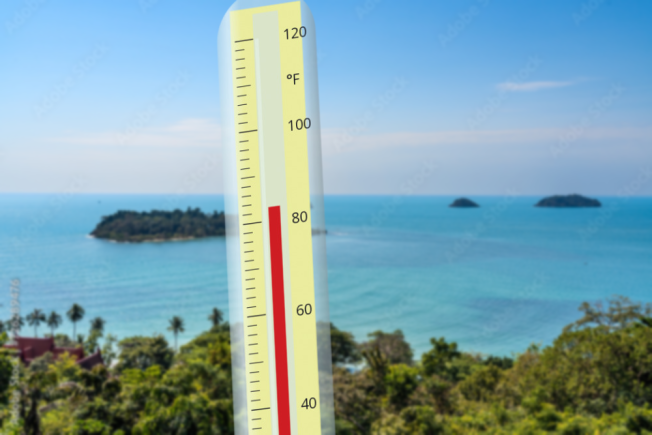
83 (°F)
